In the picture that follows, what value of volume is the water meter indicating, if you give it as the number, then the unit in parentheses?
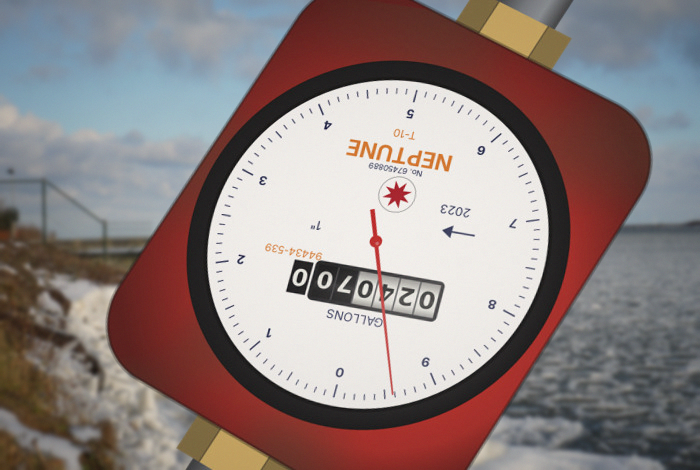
240699.4 (gal)
